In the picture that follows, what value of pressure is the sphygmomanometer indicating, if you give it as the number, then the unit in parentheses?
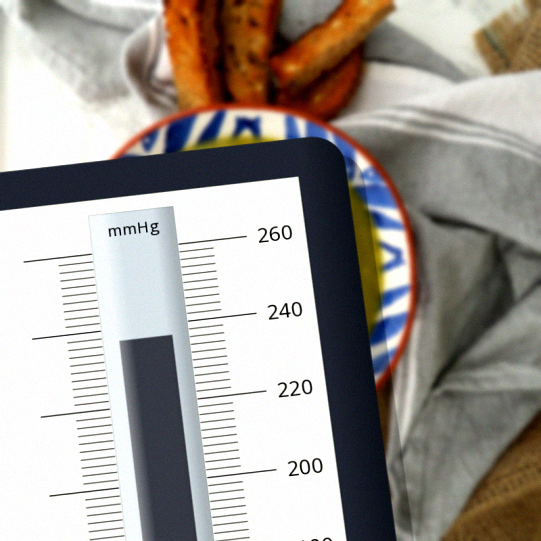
237 (mmHg)
